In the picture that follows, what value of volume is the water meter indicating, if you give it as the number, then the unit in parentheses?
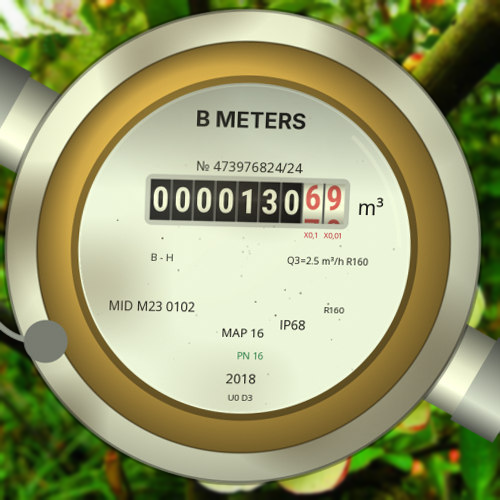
130.69 (m³)
